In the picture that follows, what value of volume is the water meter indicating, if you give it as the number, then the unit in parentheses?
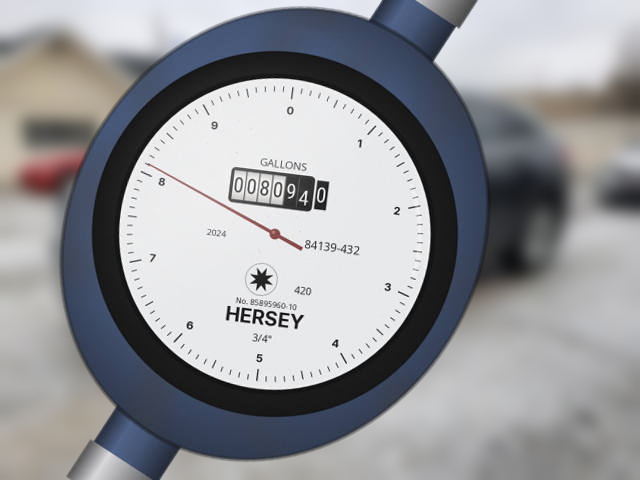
80938.1 (gal)
